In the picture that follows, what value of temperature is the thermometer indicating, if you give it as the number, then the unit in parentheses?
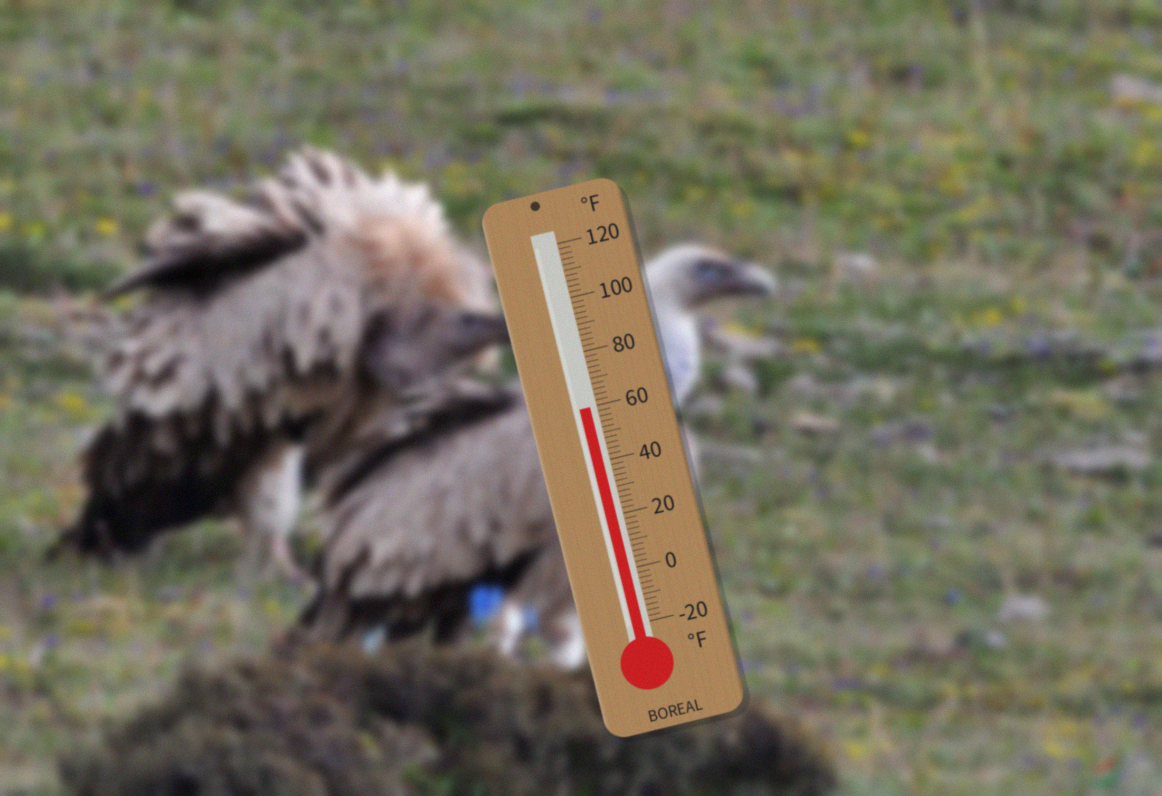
60 (°F)
